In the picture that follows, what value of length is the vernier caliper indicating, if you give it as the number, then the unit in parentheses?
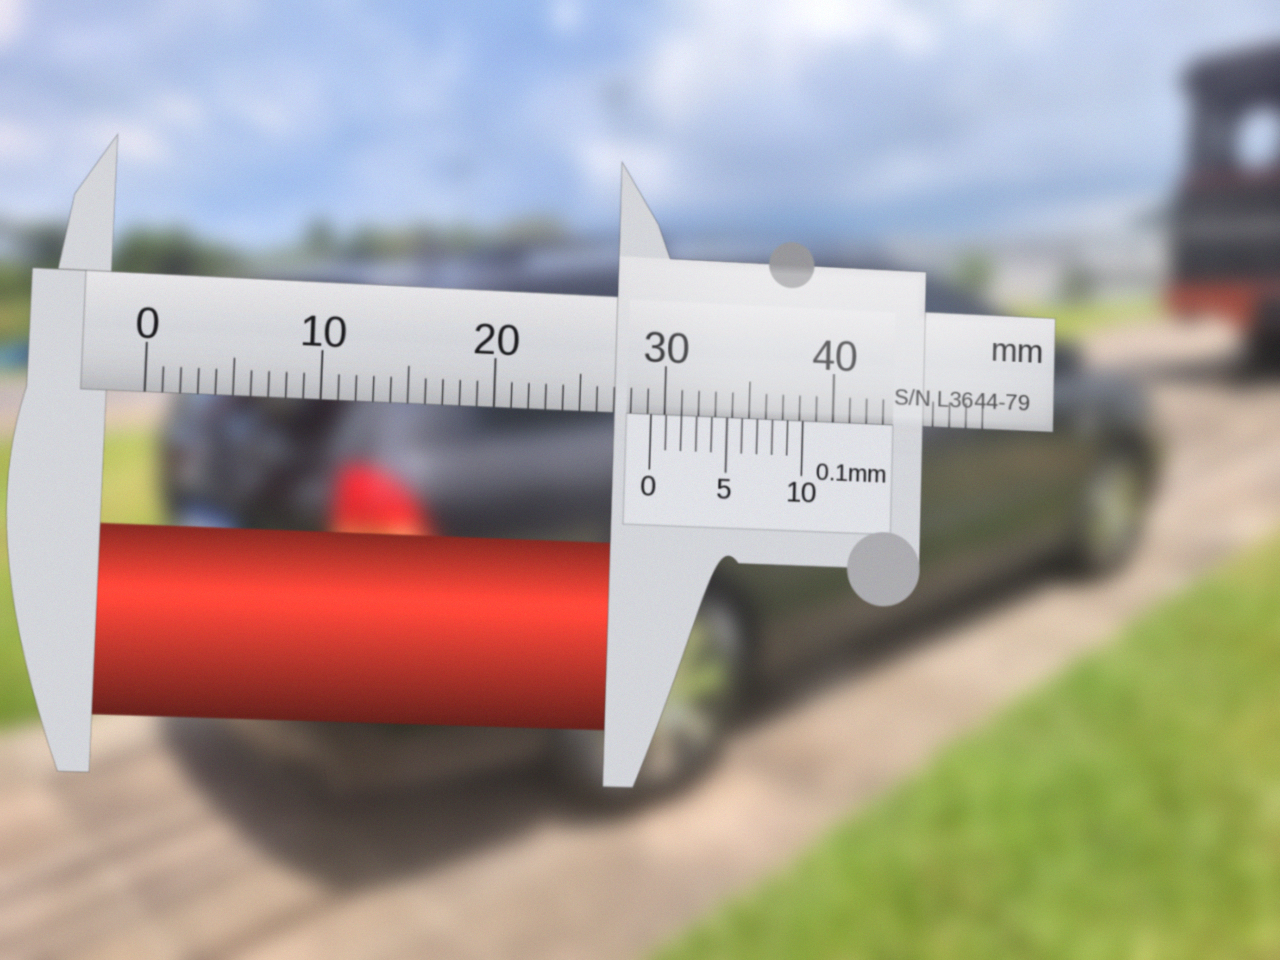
29.2 (mm)
